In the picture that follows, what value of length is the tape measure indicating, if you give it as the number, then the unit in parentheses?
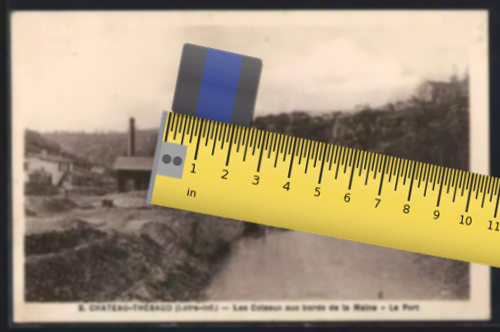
2.5 (in)
